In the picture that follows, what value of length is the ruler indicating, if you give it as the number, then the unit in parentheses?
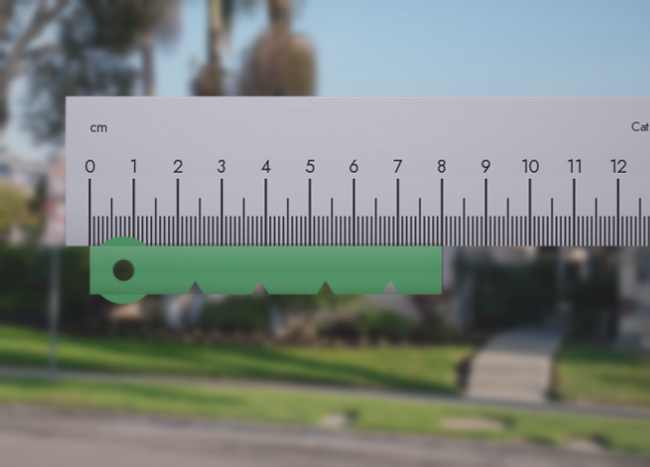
8 (cm)
